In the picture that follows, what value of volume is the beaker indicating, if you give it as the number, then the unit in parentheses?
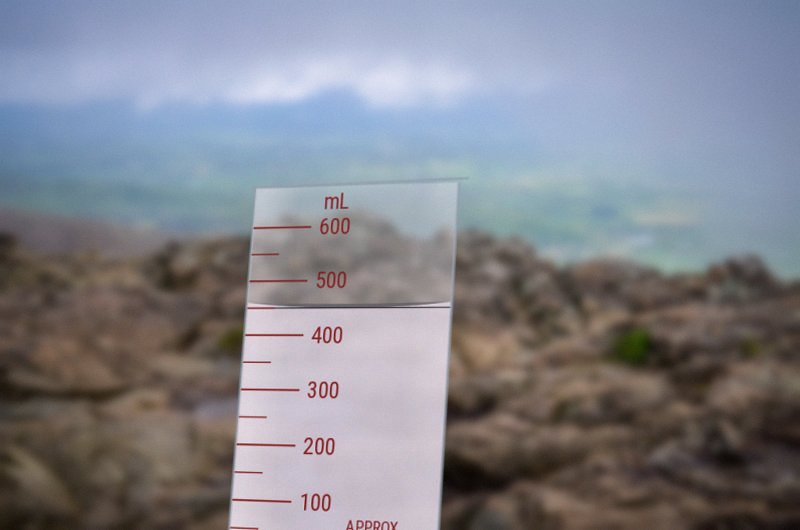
450 (mL)
